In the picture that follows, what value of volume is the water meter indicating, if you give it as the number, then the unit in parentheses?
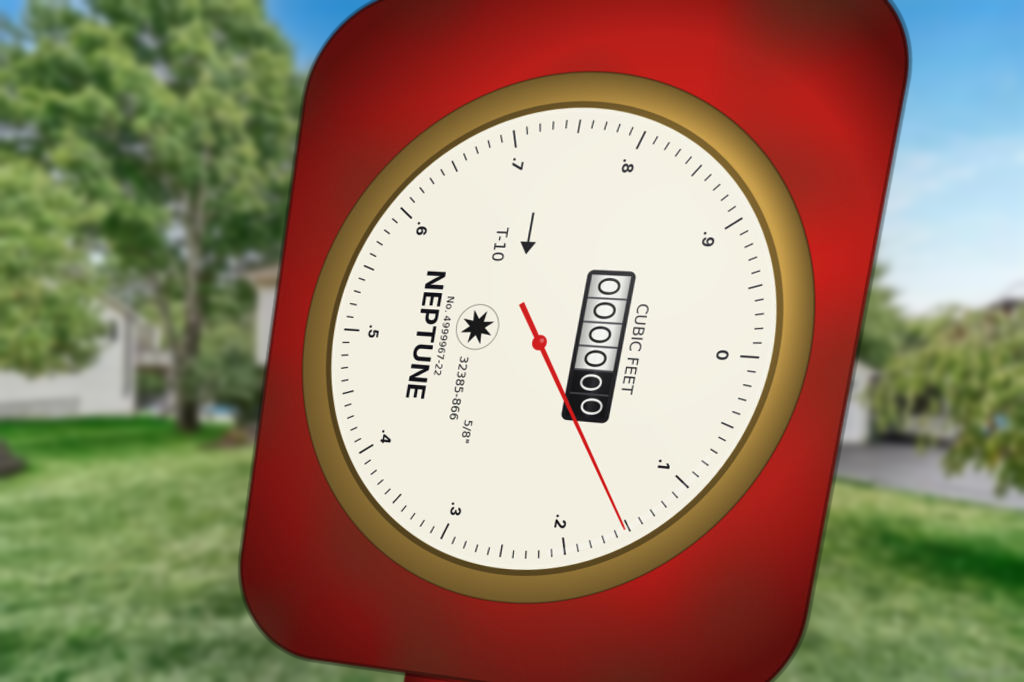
0.15 (ft³)
